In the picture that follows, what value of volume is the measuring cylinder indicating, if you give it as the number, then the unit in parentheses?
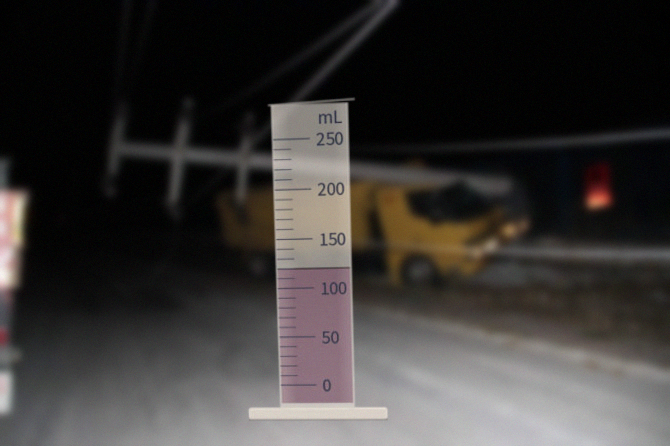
120 (mL)
